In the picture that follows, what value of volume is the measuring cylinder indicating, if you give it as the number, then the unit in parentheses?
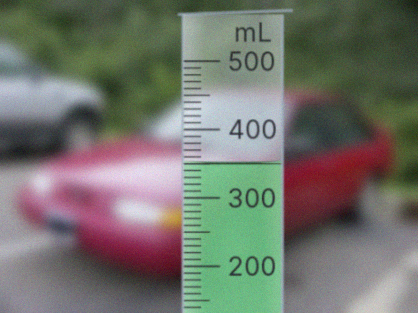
350 (mL)
